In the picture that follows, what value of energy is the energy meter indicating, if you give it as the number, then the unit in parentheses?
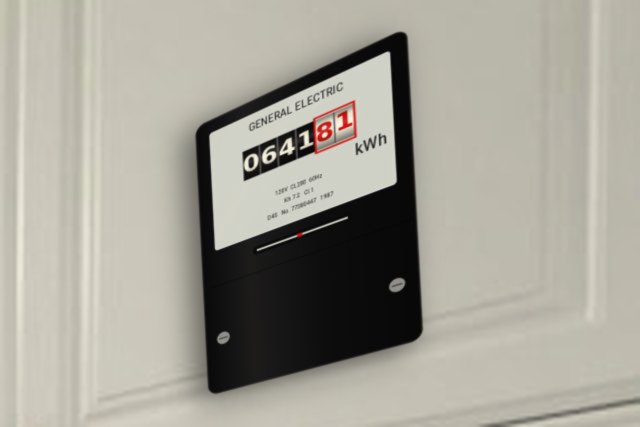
641.81 (kWh)
